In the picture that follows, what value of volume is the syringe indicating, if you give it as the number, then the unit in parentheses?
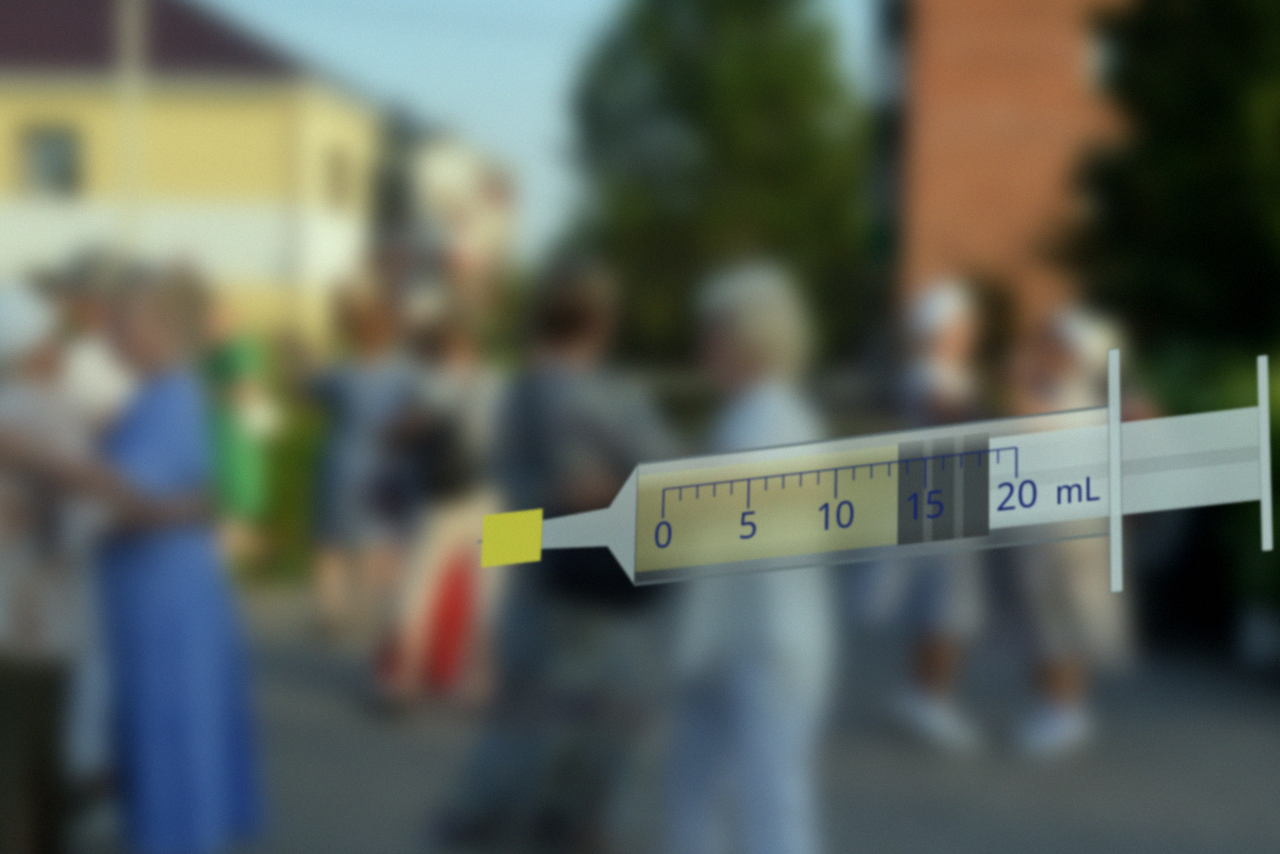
13.5 (mL)
